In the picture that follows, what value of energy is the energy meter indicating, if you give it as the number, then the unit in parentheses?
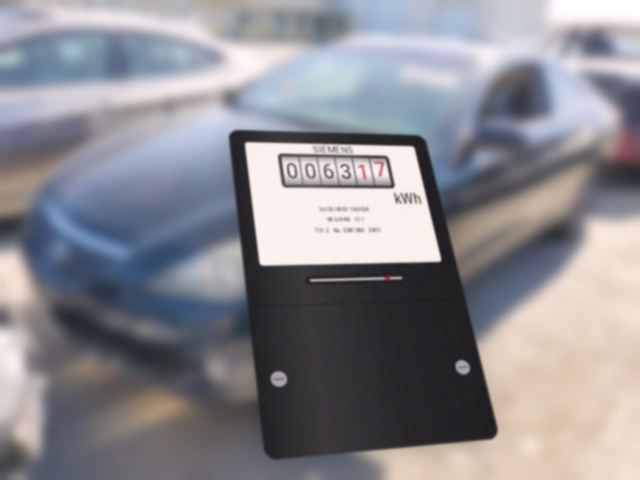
63.17 (kWh)
